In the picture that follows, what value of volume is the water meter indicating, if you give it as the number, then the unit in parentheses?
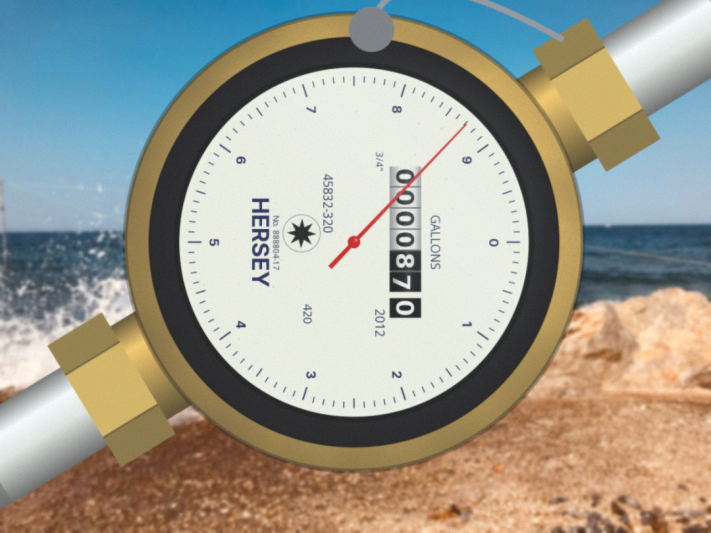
868.7 (gal)
